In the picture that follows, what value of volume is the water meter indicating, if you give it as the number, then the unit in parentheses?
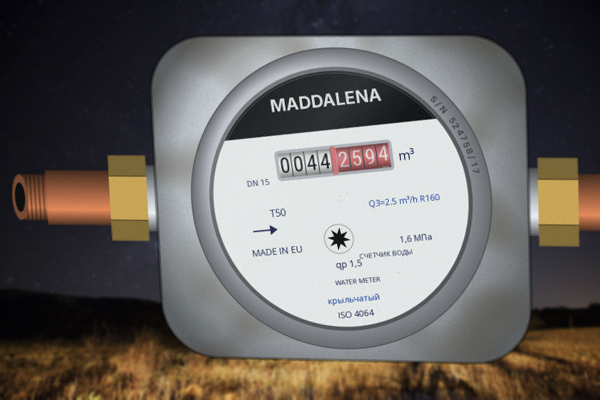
44.2594 (m³)
